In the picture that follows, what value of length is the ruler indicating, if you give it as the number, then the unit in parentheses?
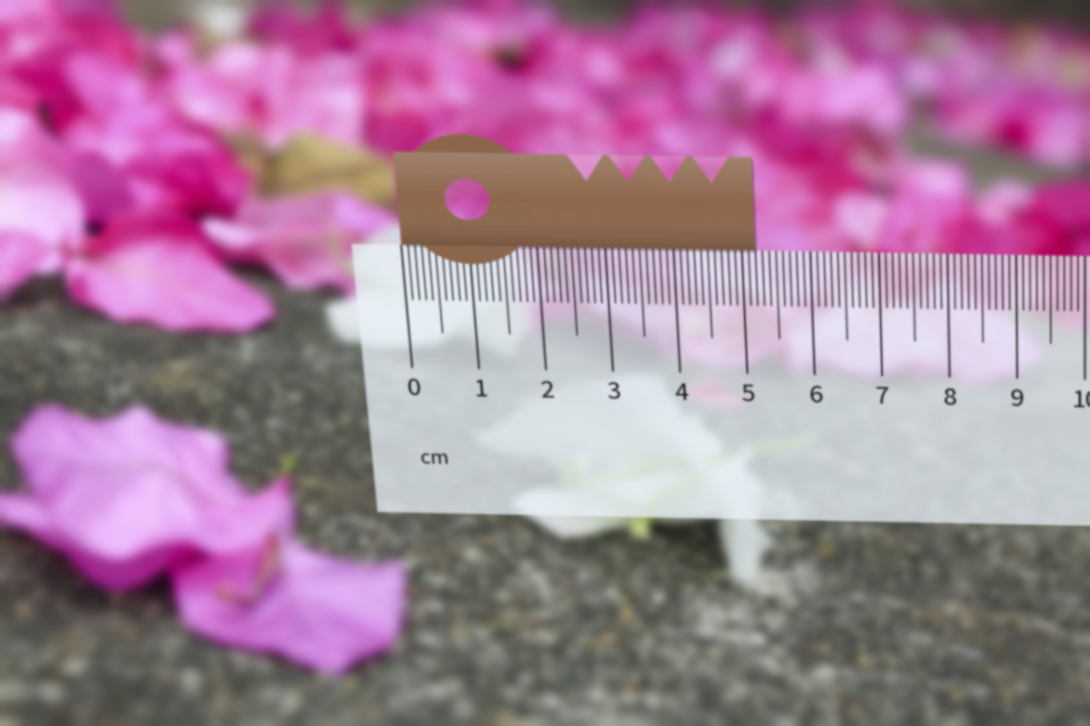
5.2 (cm)
